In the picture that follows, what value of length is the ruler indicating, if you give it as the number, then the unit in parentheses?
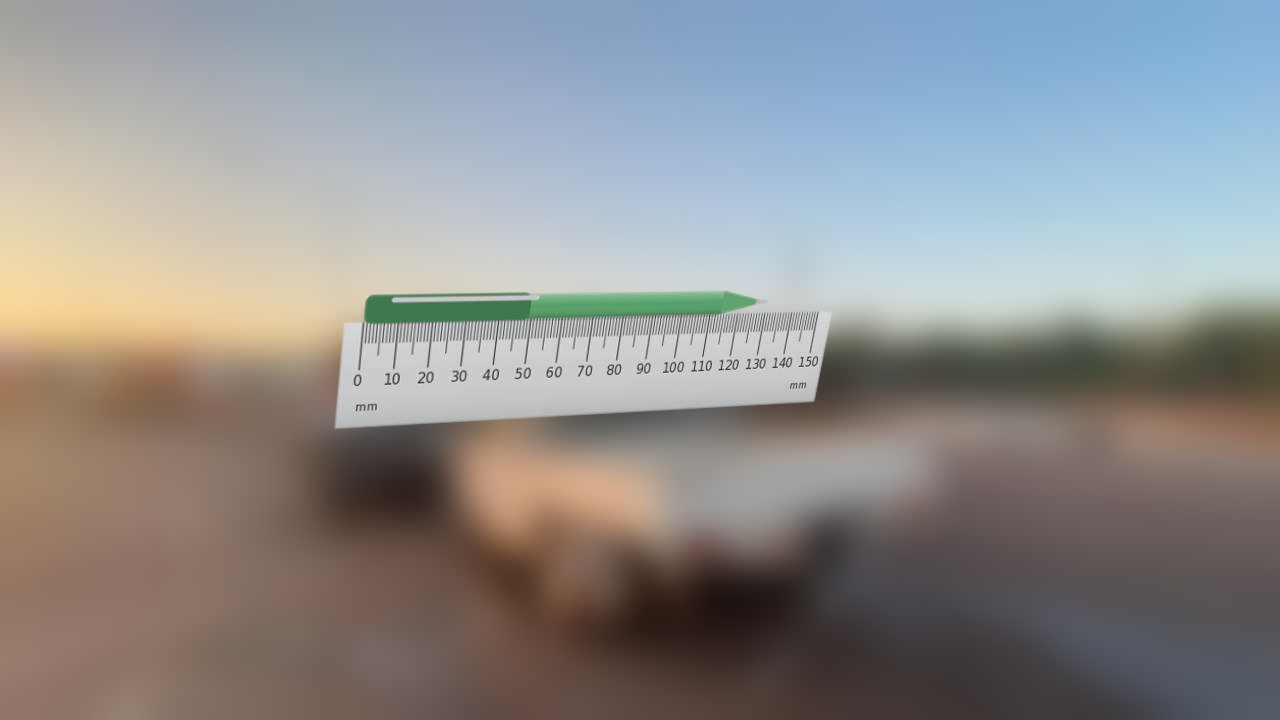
130 (mm)
